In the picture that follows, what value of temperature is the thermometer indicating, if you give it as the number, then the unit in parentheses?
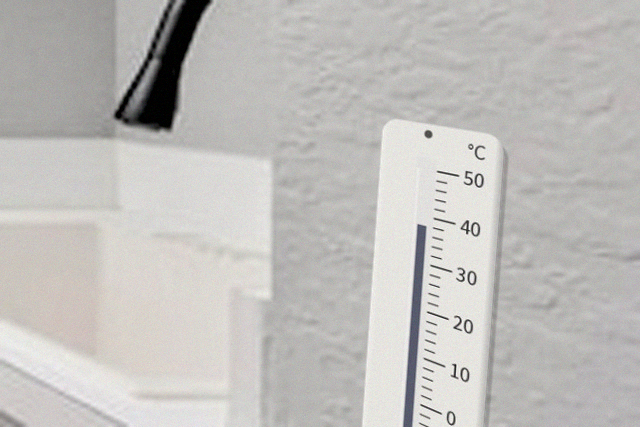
38 (°C)
